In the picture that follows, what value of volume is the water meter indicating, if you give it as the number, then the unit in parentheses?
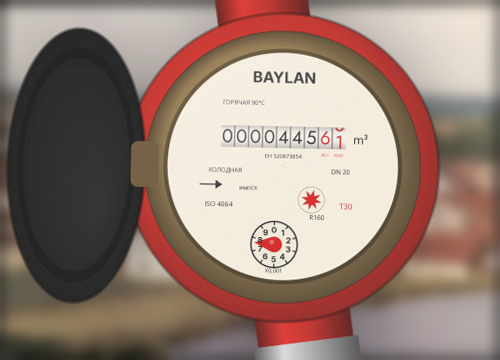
445.607 (m³)
